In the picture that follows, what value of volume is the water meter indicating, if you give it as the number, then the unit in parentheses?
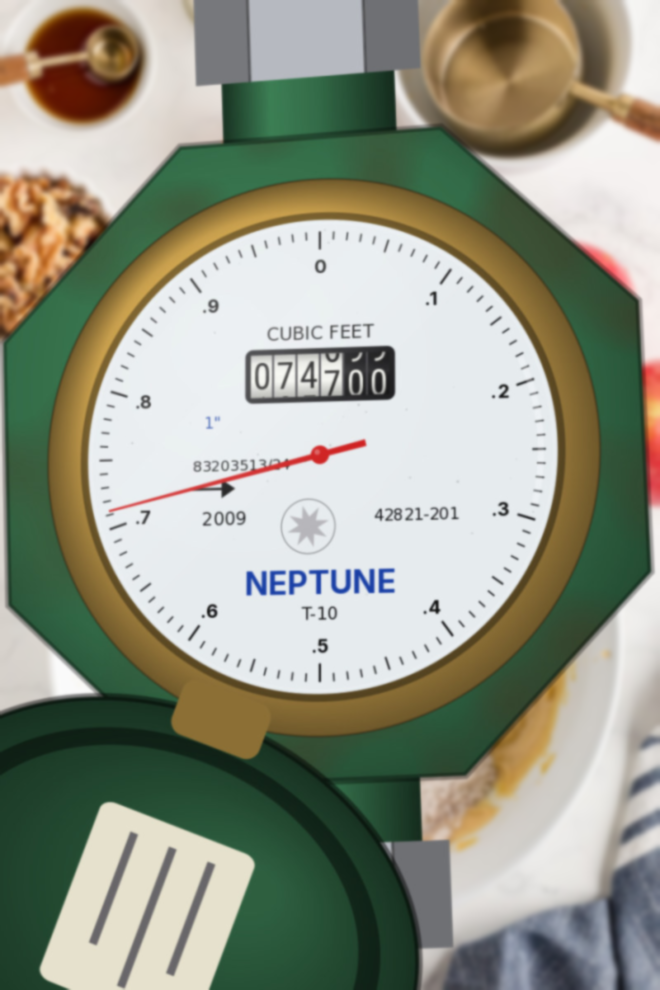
74699.71 (ft³)
